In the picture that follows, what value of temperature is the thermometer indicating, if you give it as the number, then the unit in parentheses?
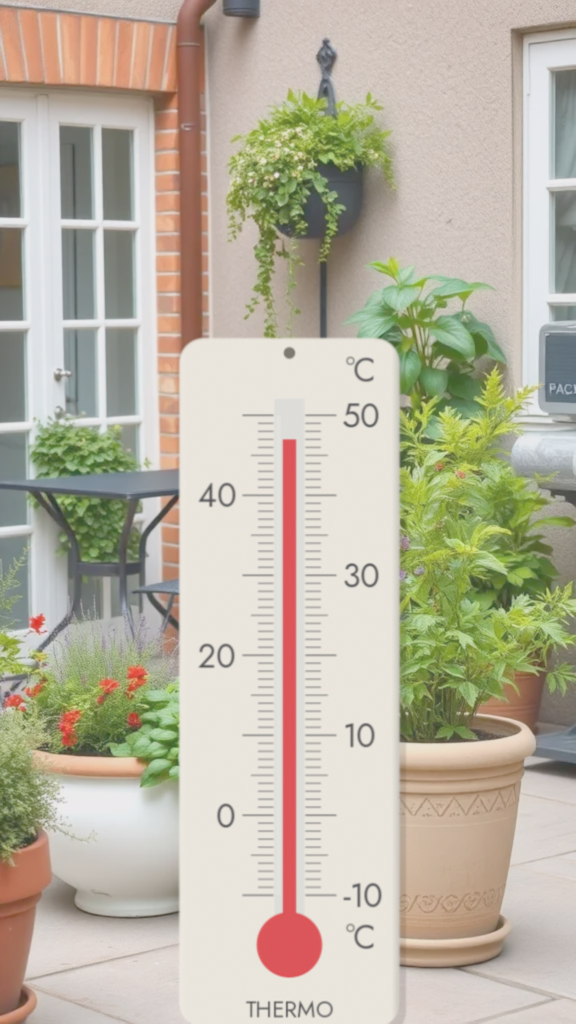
47 (°C)
